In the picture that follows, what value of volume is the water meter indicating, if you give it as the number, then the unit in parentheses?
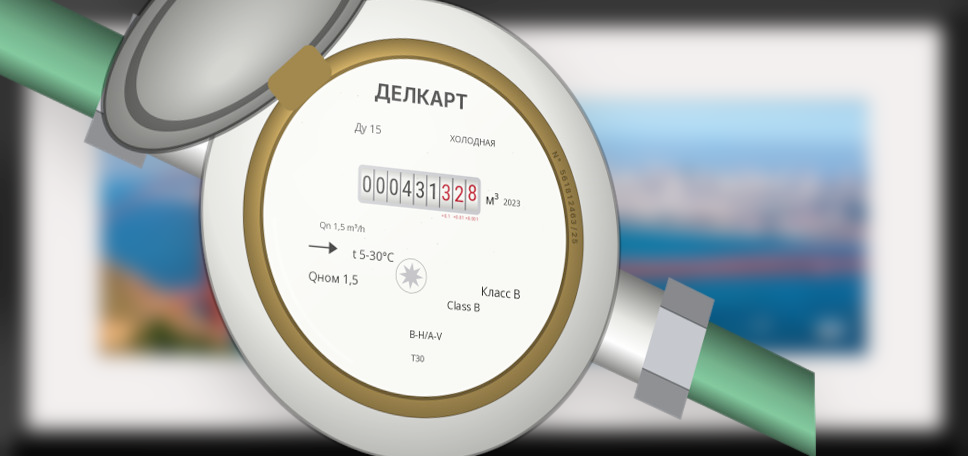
431.328 (m³)
